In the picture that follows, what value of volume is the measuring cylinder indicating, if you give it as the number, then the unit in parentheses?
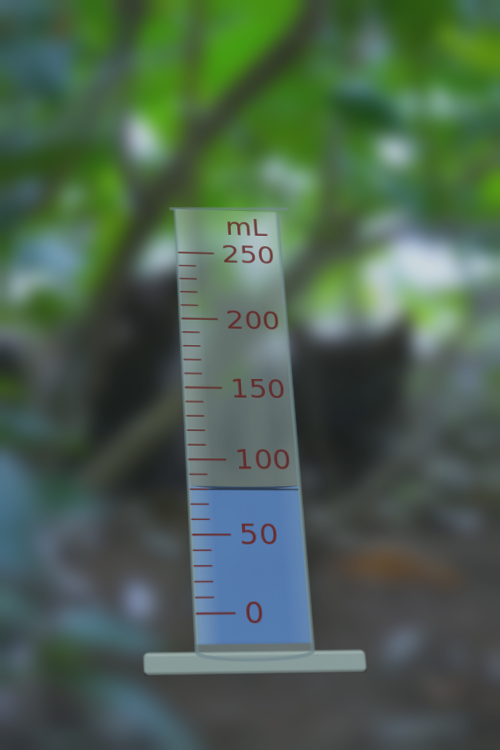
80 (mL)
